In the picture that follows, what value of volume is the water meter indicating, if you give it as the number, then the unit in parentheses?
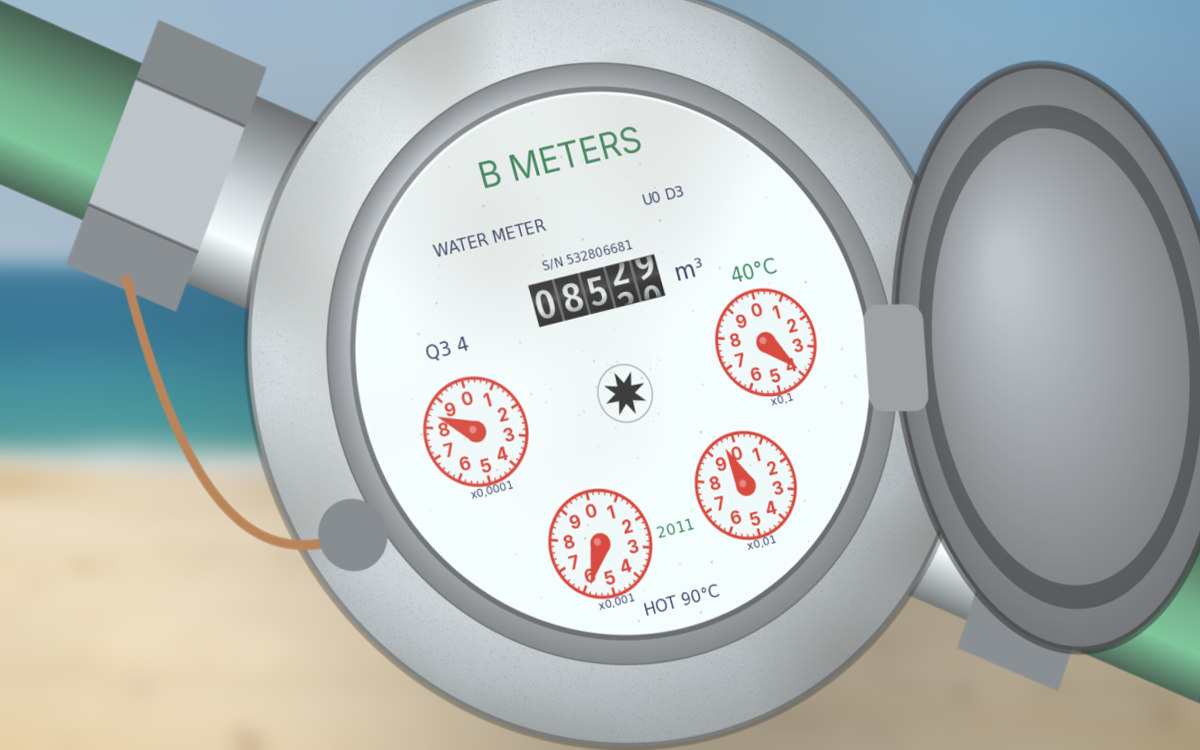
8529.3958 (m³)
